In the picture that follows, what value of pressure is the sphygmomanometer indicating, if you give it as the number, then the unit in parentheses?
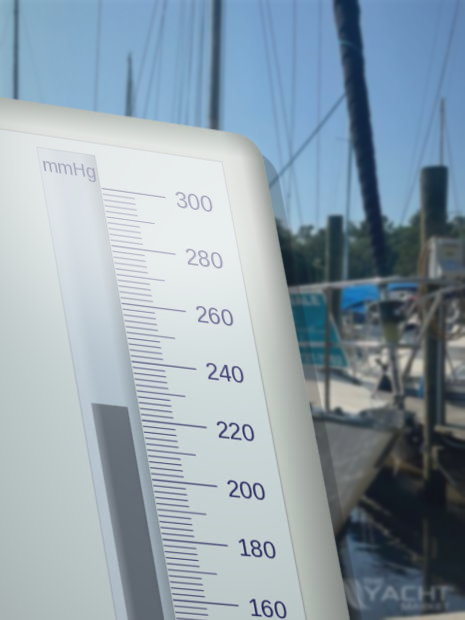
224 (mmHg)
